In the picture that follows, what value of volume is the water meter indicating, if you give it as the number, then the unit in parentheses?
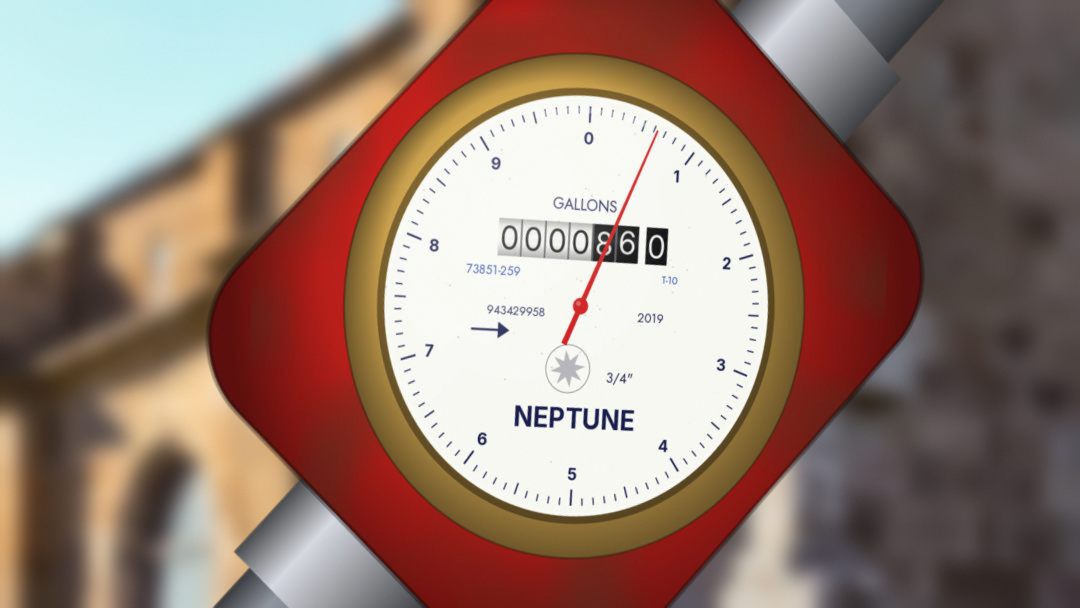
860.6 (gal)
